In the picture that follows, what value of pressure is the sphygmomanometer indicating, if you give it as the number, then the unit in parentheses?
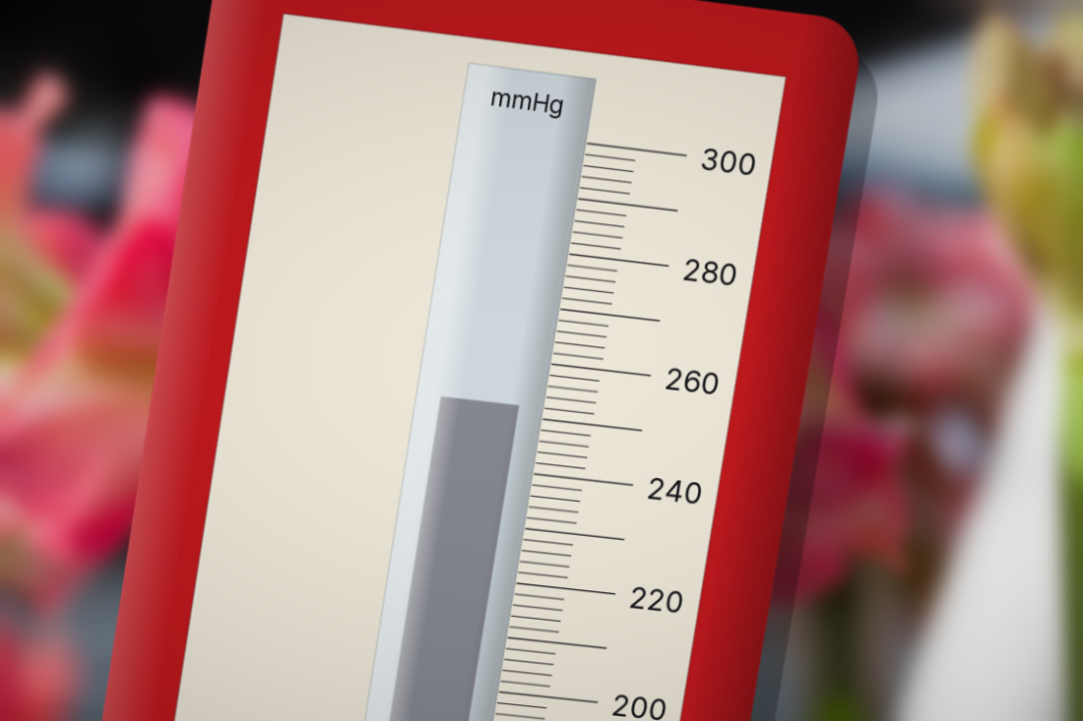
252 (mmHg)
